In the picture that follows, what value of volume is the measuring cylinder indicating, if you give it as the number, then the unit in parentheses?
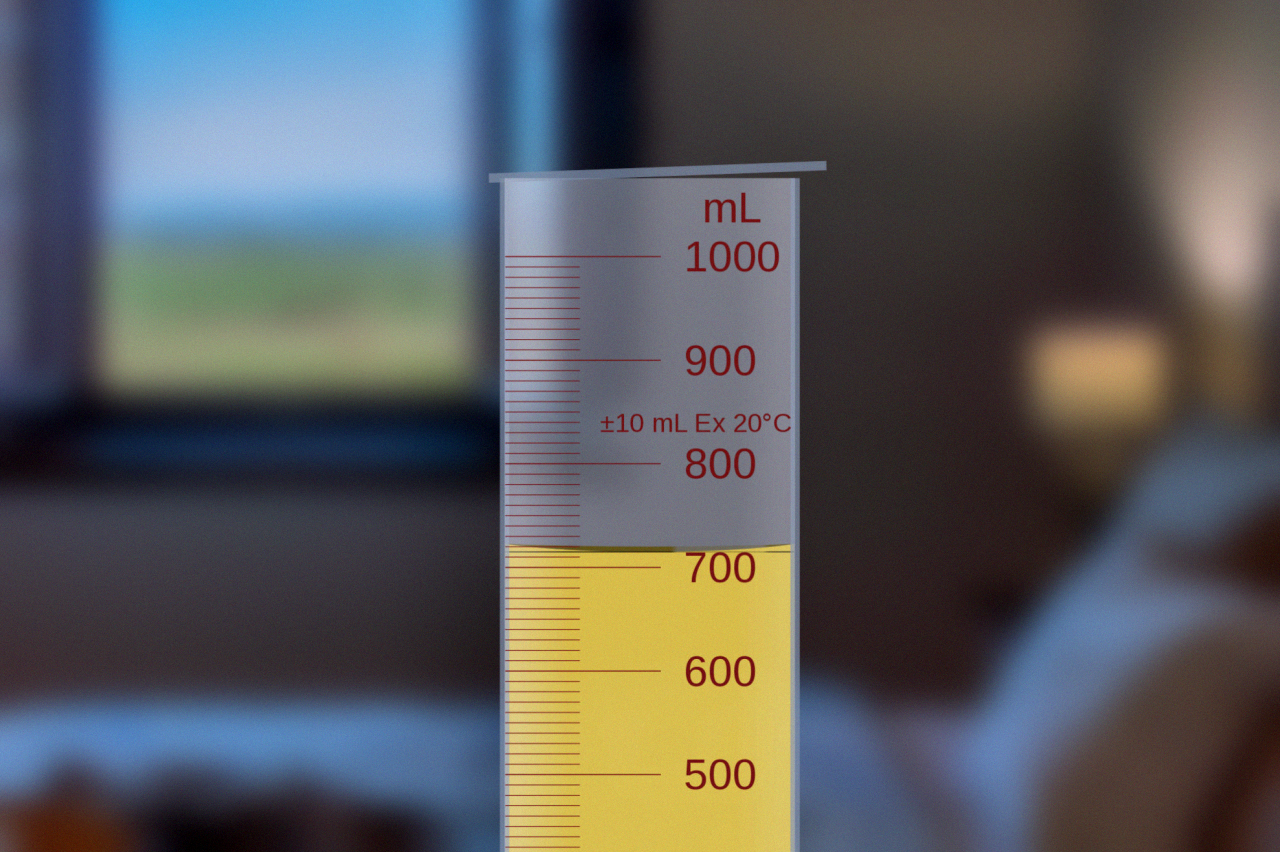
715 (mL)
